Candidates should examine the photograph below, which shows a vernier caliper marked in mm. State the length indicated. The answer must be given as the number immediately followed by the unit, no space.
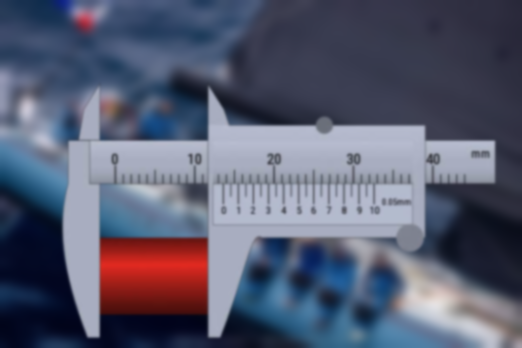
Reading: 13.6mm
